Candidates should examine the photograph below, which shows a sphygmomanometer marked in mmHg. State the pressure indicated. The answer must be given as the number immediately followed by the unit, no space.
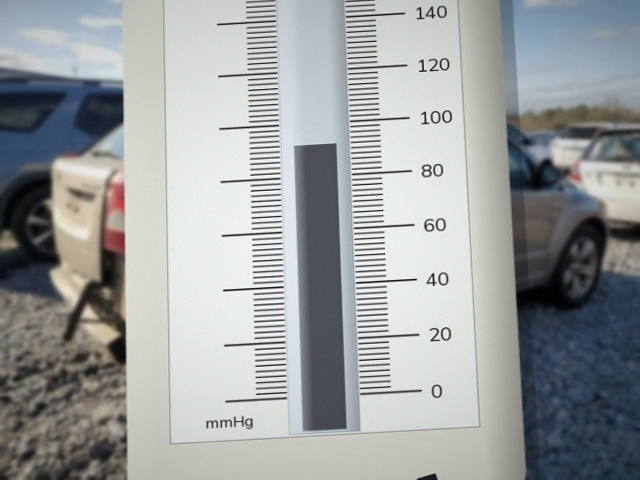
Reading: 92mmHg
